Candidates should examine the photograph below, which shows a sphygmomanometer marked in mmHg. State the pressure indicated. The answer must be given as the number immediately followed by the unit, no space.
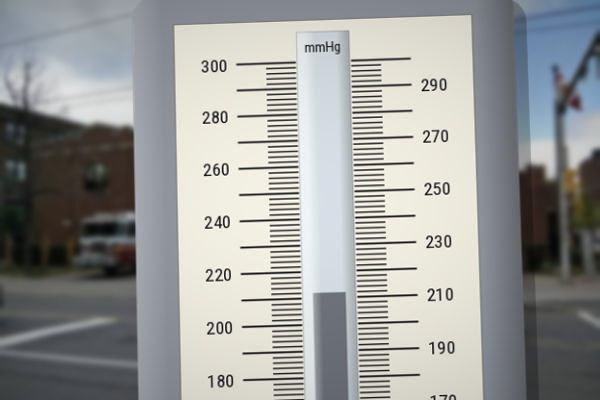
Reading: 212mmHg
